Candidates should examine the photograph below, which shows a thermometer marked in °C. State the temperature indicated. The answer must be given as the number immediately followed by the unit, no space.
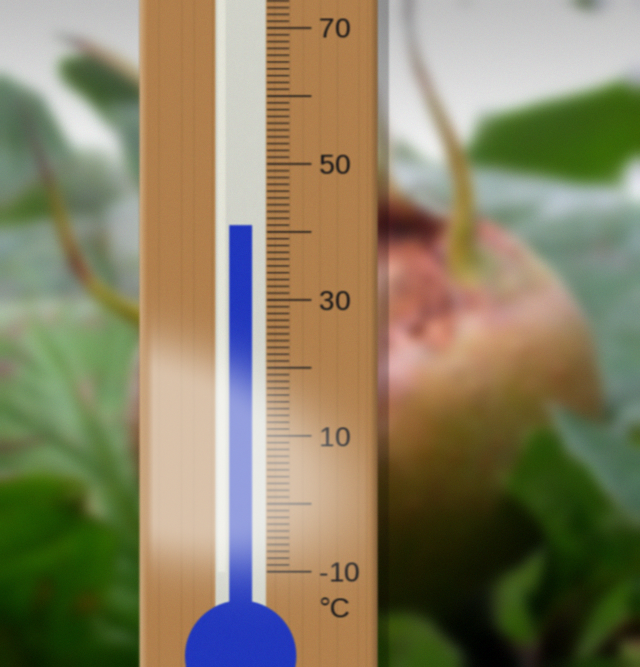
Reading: 41°C
